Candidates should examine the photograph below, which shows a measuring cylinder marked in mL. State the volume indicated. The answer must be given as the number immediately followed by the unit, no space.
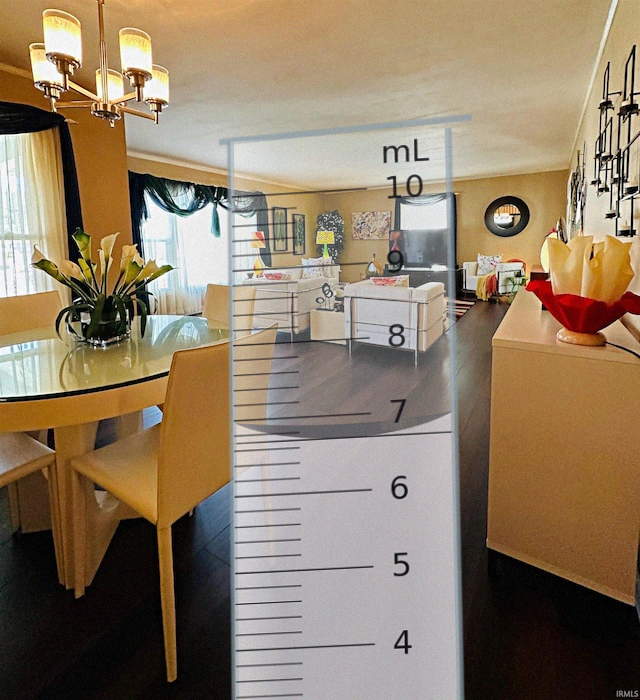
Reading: 6.7mL
